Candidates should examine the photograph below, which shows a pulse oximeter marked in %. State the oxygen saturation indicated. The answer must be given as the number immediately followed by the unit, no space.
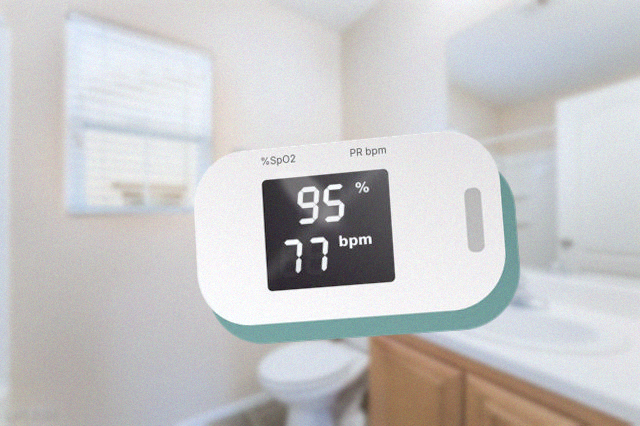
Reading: 95%
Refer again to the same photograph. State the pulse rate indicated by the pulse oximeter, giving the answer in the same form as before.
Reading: 77bpm
